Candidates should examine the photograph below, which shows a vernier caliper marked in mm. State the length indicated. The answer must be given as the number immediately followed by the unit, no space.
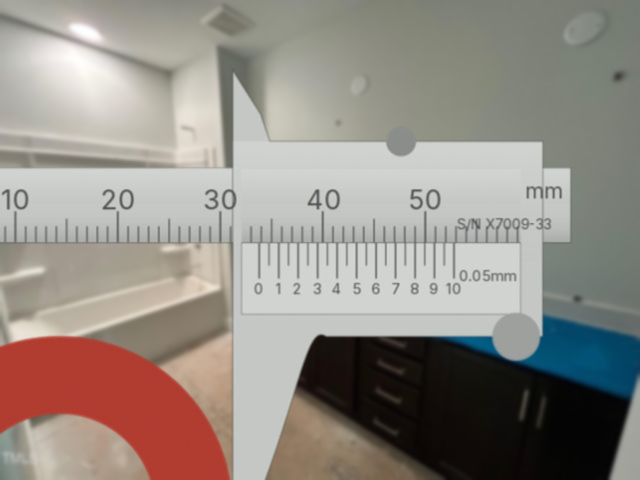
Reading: 33.8mm
